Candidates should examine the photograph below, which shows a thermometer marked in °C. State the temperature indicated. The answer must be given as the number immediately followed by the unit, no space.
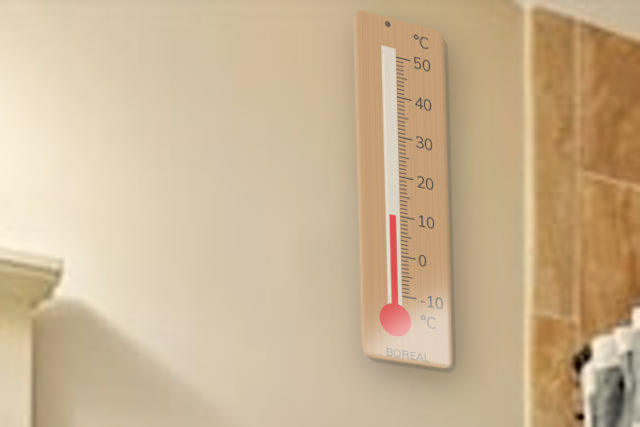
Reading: 10°C
